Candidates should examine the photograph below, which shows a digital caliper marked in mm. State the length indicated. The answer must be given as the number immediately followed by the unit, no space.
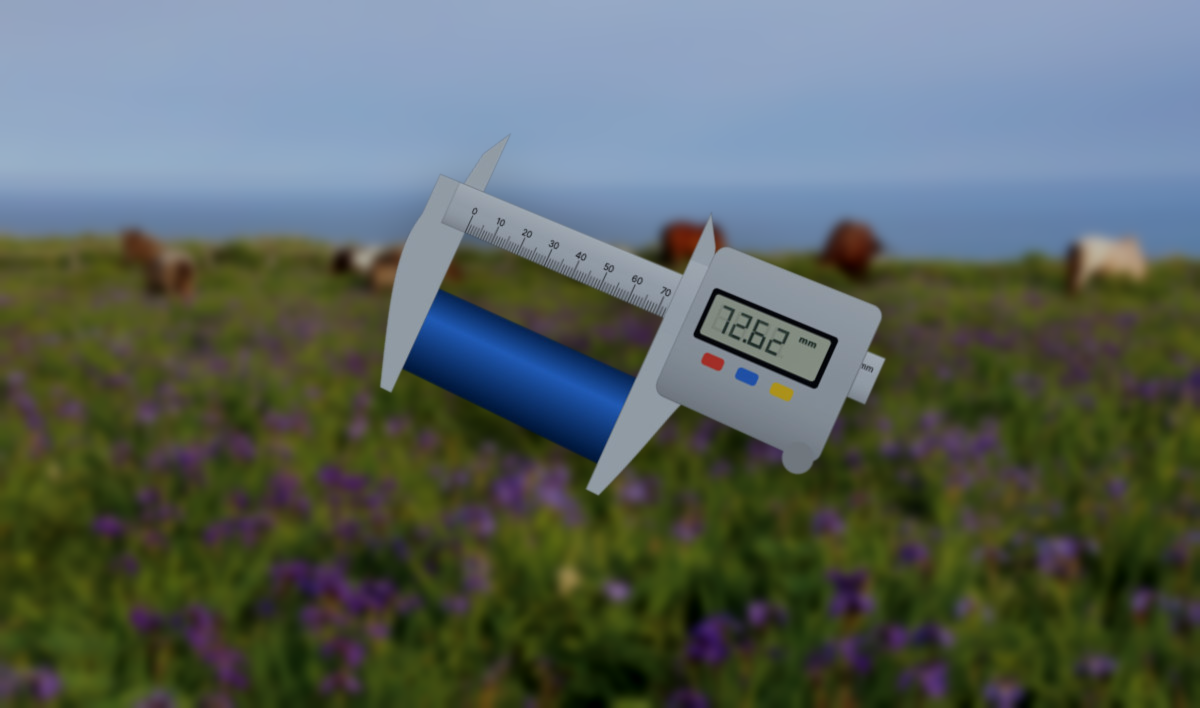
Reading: 72.62mm
